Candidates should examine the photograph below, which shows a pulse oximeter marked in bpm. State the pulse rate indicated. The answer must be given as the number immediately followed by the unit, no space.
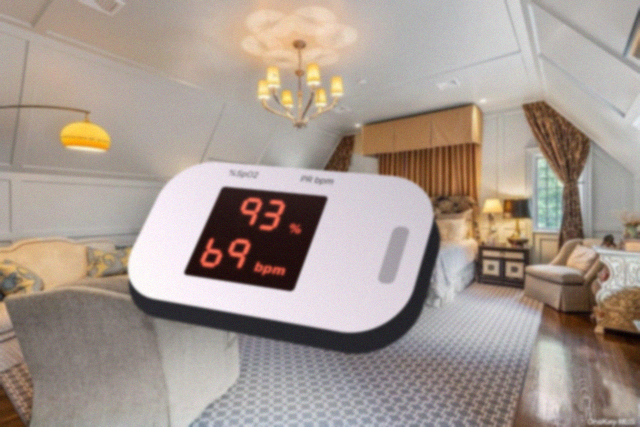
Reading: 69bpm
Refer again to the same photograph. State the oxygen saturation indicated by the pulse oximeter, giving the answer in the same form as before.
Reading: 93%
